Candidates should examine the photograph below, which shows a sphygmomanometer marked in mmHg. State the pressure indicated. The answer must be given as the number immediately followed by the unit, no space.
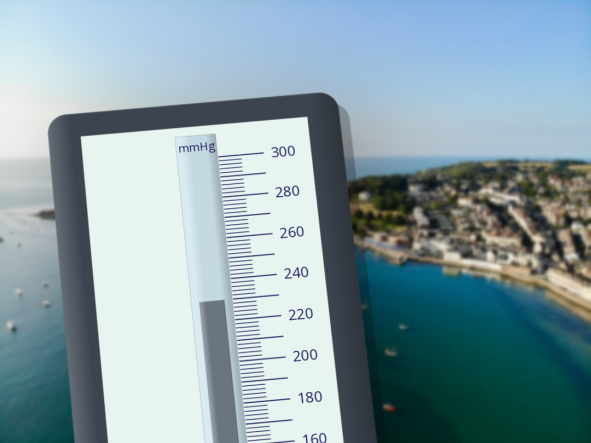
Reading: 230mmHg
